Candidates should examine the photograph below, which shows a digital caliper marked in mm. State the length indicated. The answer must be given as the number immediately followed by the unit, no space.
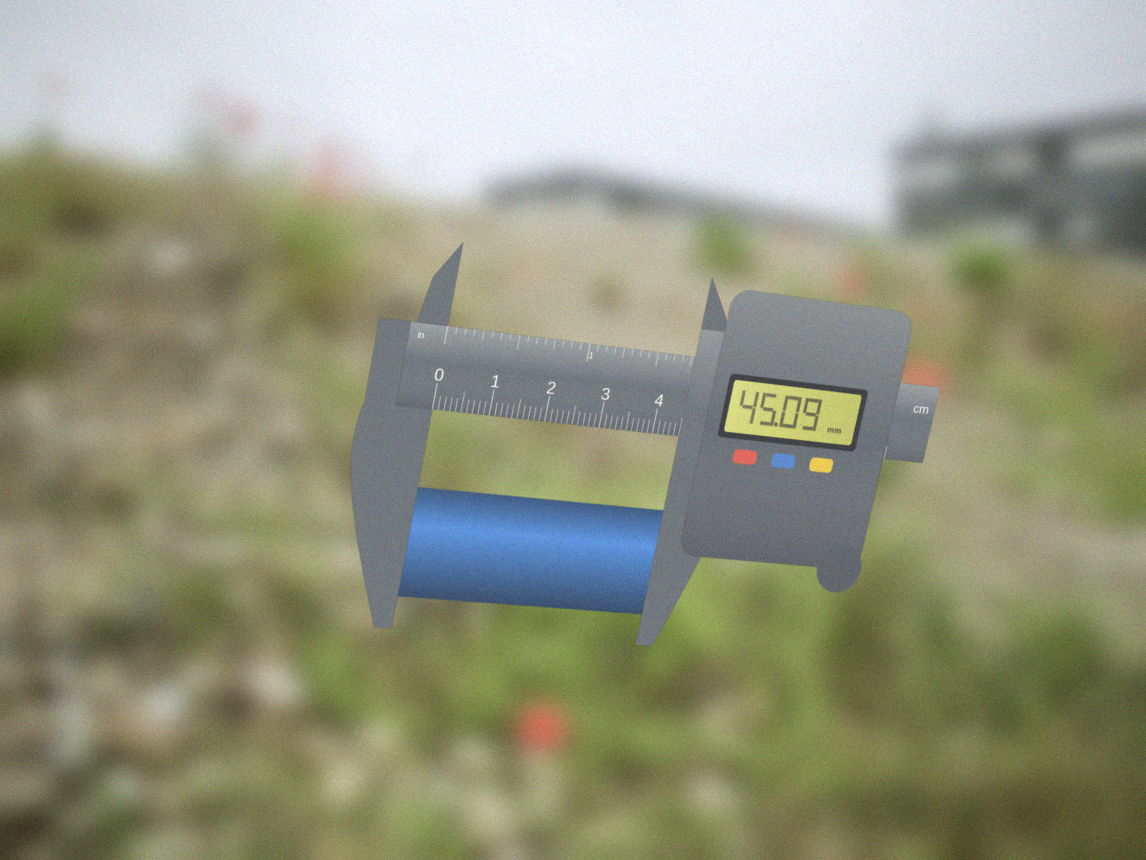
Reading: 45.09mm
